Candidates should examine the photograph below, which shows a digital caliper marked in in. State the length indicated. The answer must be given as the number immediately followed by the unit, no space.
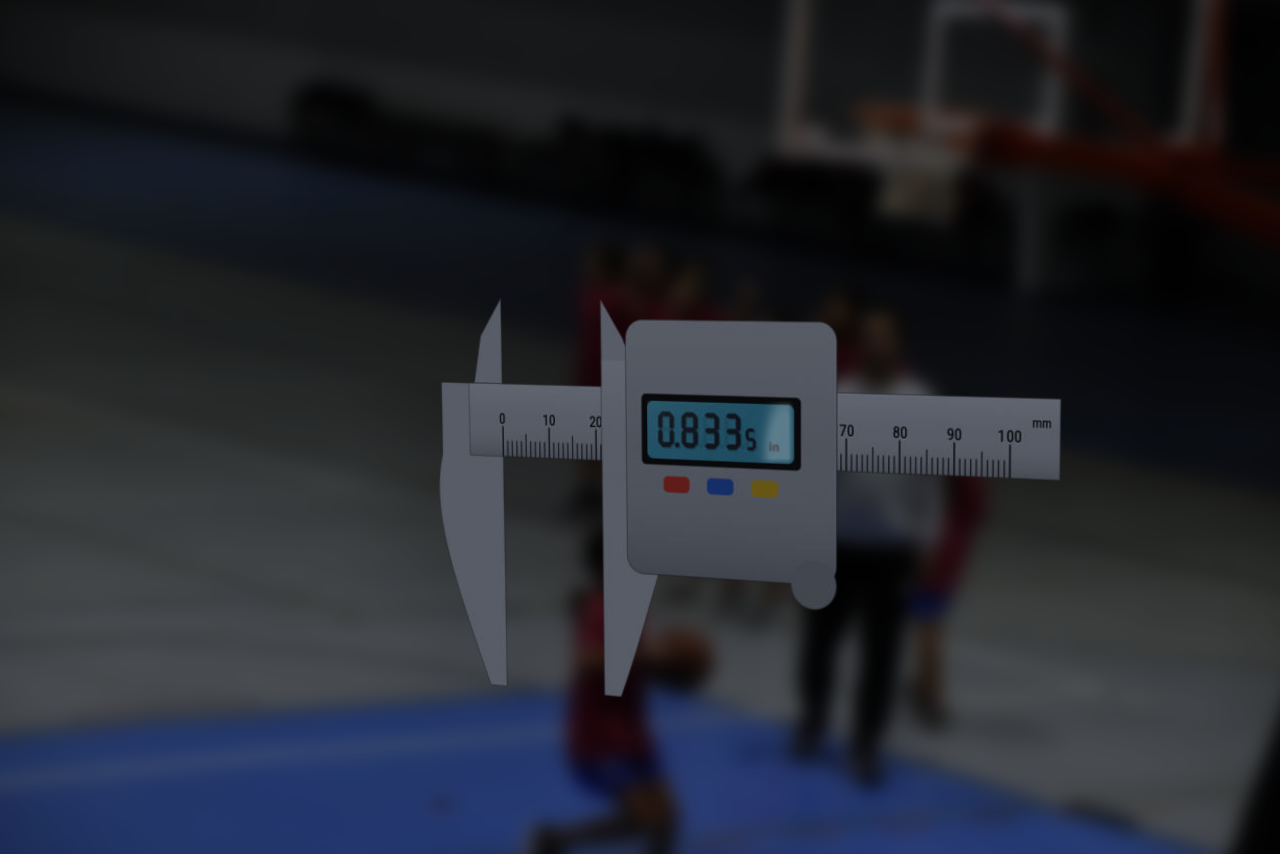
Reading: 0.8335in
